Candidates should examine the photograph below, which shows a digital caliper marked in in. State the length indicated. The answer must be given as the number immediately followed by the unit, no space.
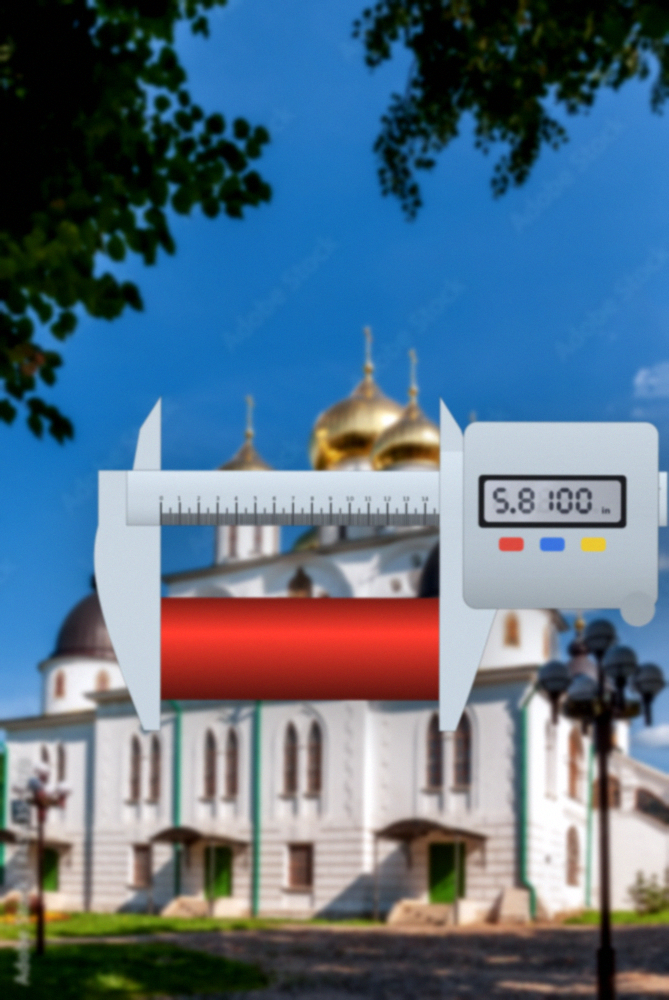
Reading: 5.8100in
